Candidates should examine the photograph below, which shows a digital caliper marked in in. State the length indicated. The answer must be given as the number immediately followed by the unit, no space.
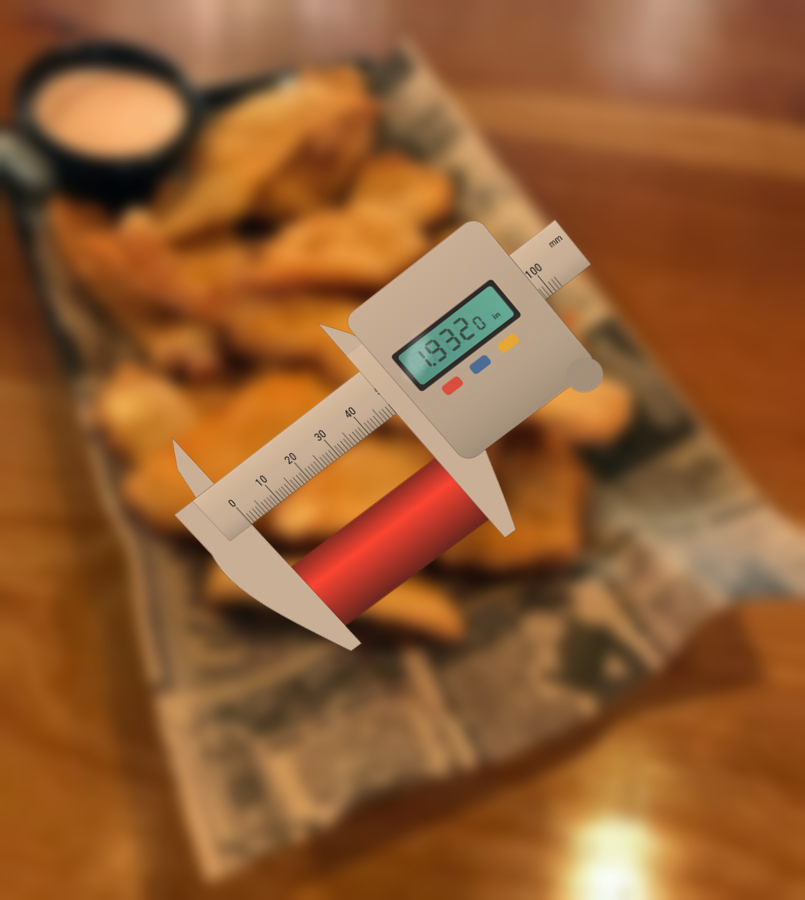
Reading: 1.9320in
